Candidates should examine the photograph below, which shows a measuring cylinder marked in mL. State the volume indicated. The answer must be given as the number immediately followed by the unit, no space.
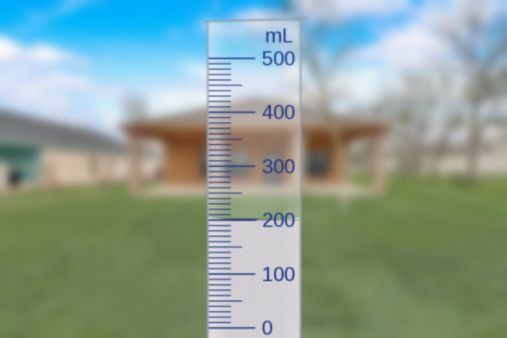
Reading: 200mL
